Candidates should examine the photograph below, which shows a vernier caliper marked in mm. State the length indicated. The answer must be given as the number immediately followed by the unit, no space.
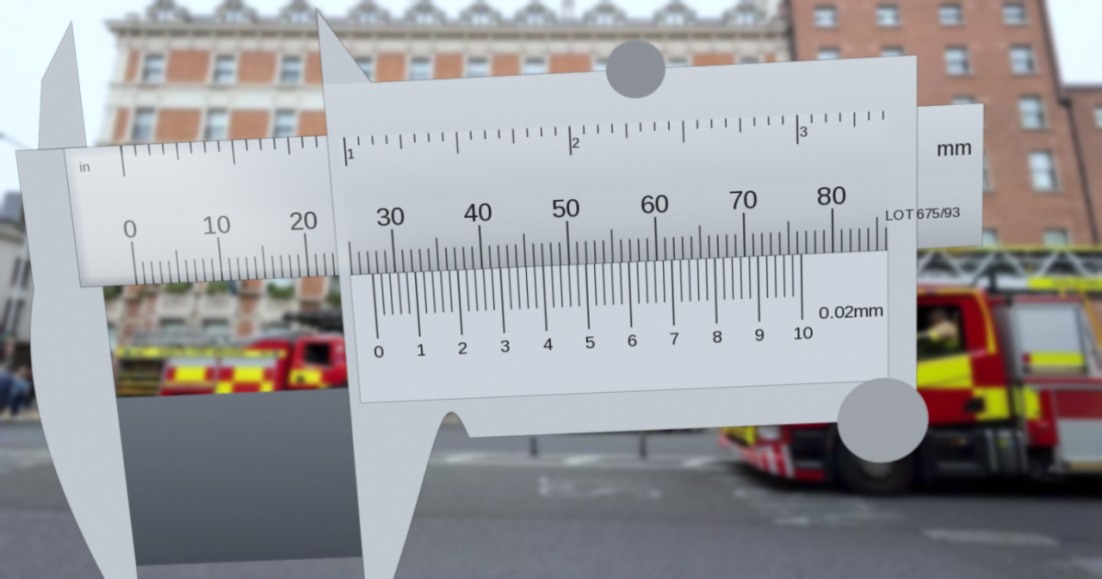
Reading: 27.4mm
